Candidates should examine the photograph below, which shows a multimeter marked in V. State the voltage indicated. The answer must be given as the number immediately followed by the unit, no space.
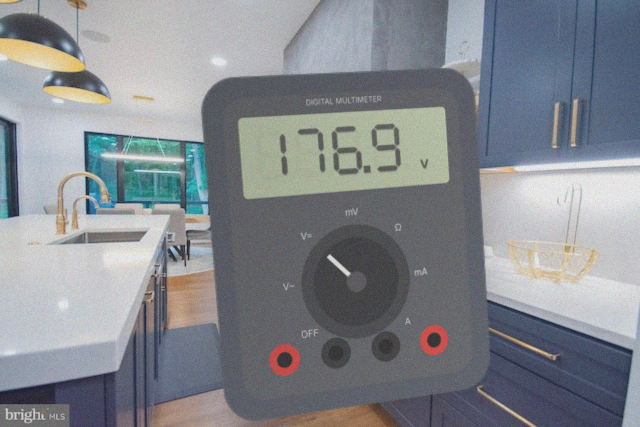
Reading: 176.9V
